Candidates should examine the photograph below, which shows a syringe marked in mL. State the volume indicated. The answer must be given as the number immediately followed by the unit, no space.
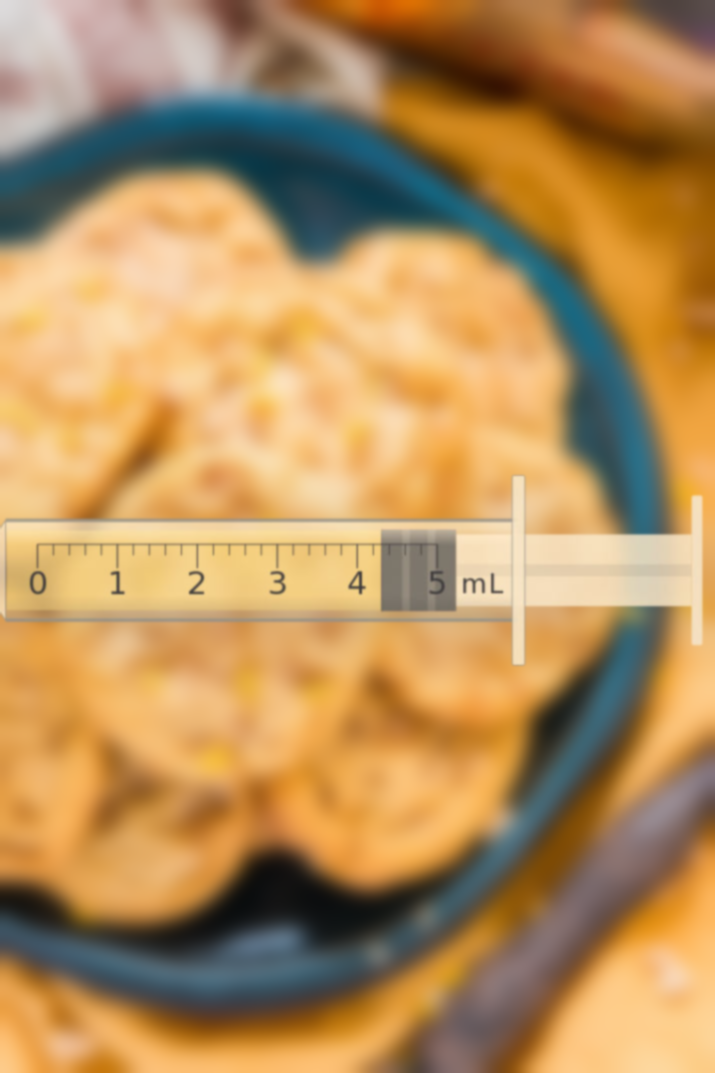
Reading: 4.3mL
